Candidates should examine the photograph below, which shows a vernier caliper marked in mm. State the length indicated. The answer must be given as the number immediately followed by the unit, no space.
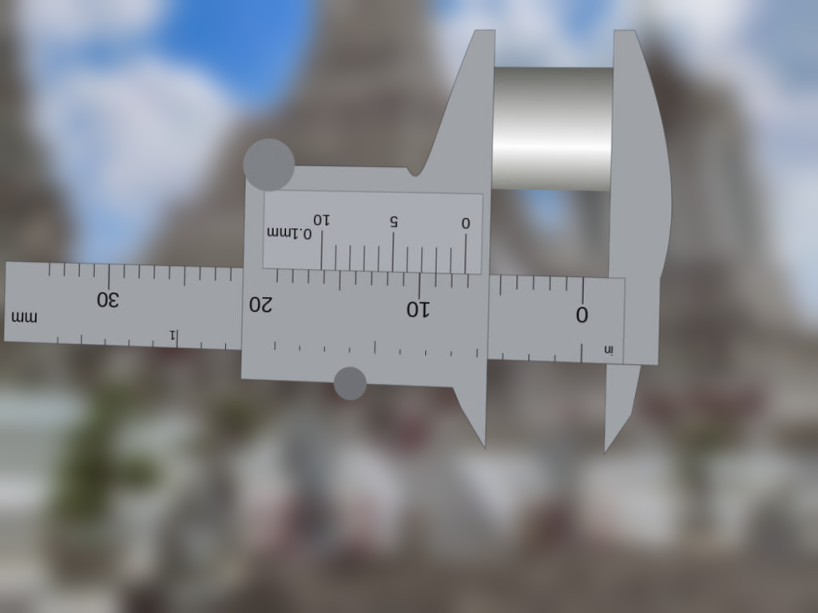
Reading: 7.2mm
